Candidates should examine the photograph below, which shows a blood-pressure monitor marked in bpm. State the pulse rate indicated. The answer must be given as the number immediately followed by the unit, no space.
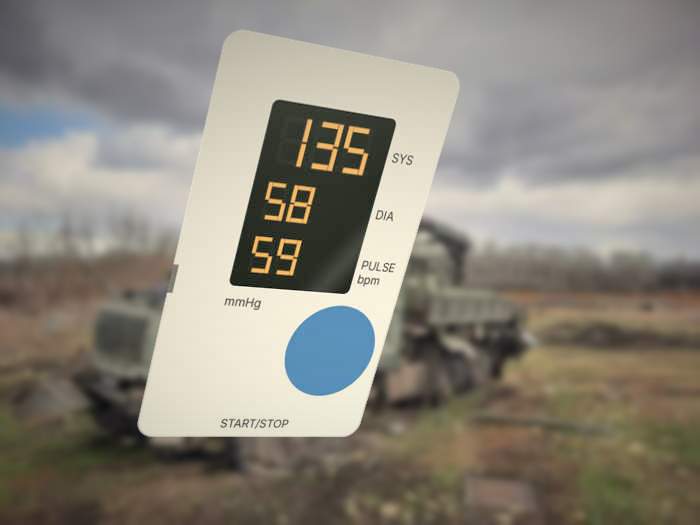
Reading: 59bpm
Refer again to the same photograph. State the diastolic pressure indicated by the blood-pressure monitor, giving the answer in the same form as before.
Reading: 58mmHg
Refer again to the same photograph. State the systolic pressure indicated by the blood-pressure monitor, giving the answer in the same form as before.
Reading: 135mmHg
